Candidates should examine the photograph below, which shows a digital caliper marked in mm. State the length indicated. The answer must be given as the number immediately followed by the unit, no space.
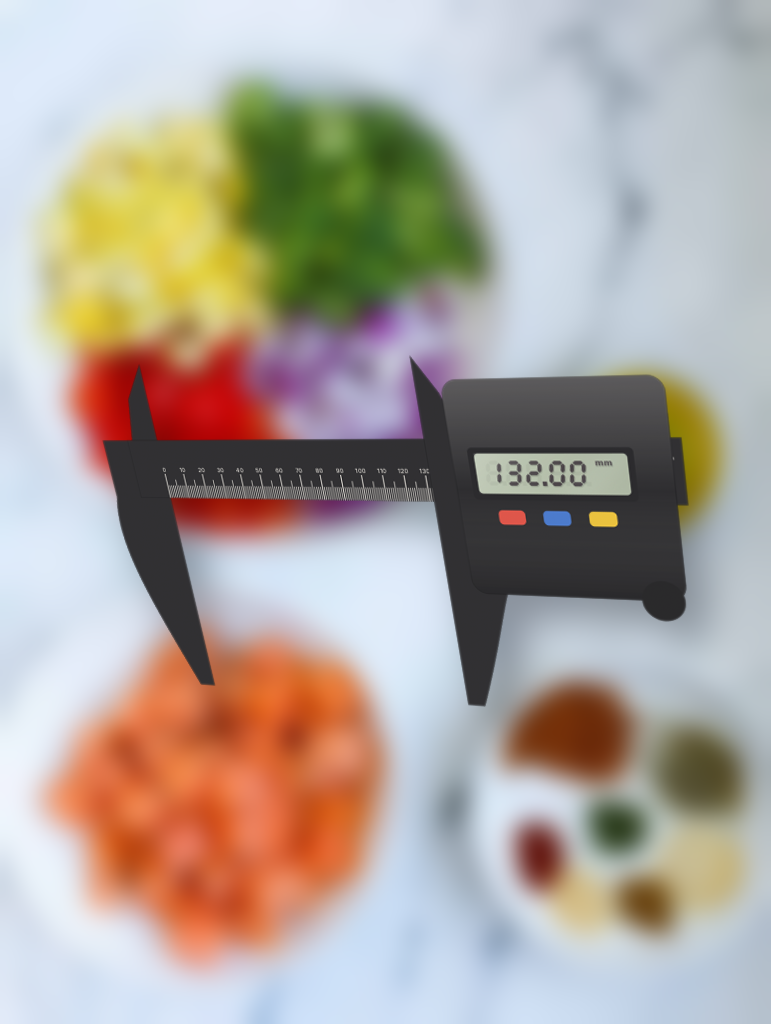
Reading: 132.00mm
